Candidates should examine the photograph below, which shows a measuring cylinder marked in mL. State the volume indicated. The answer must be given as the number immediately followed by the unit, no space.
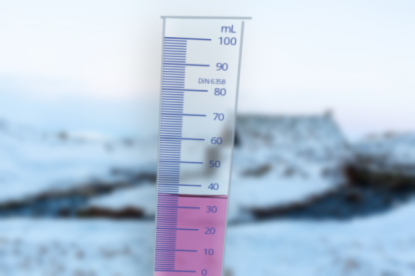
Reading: 35mL
